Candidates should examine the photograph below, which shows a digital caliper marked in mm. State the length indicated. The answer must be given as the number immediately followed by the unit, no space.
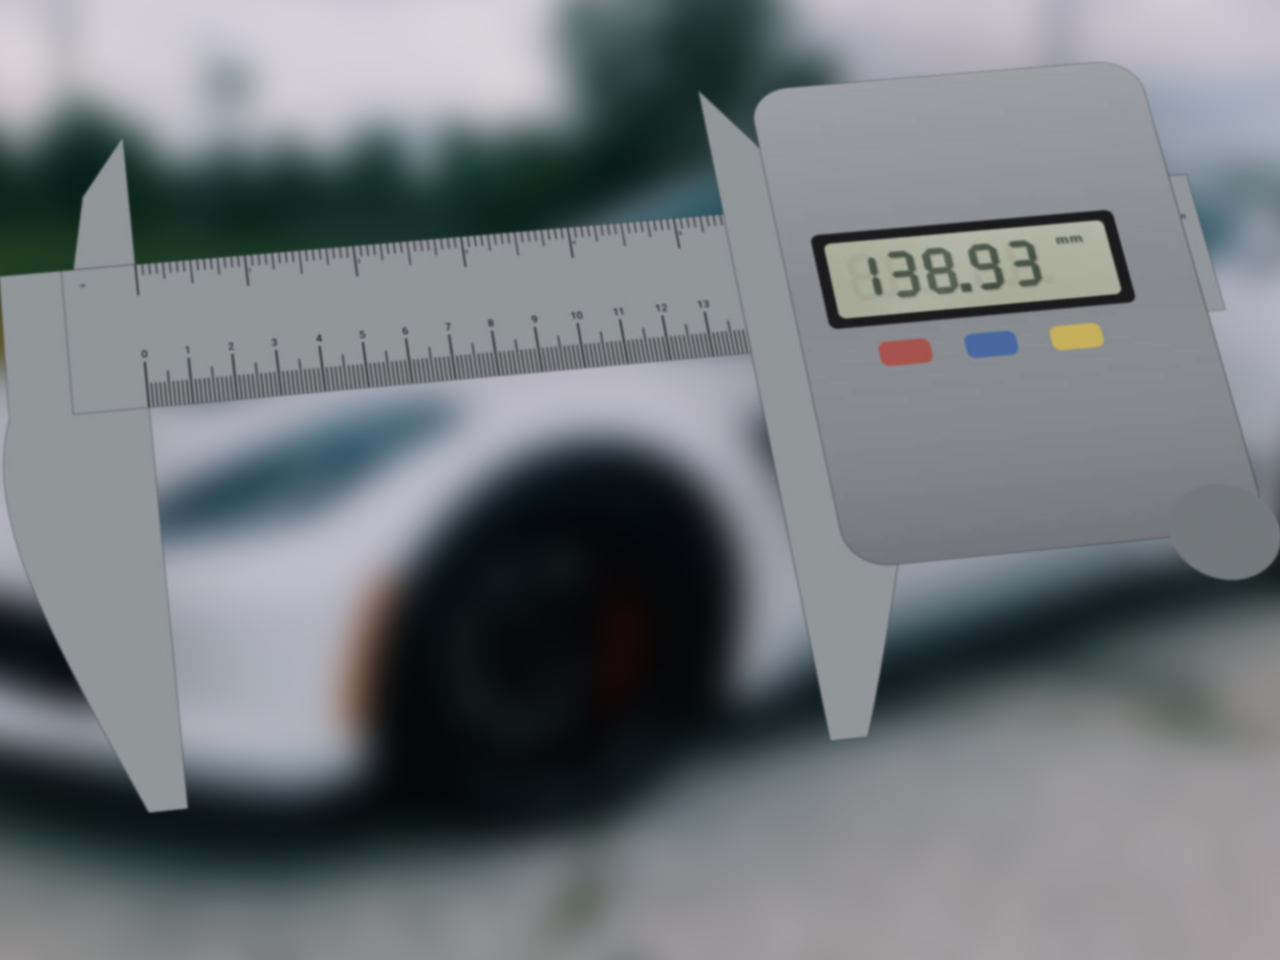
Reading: 138.93mm
